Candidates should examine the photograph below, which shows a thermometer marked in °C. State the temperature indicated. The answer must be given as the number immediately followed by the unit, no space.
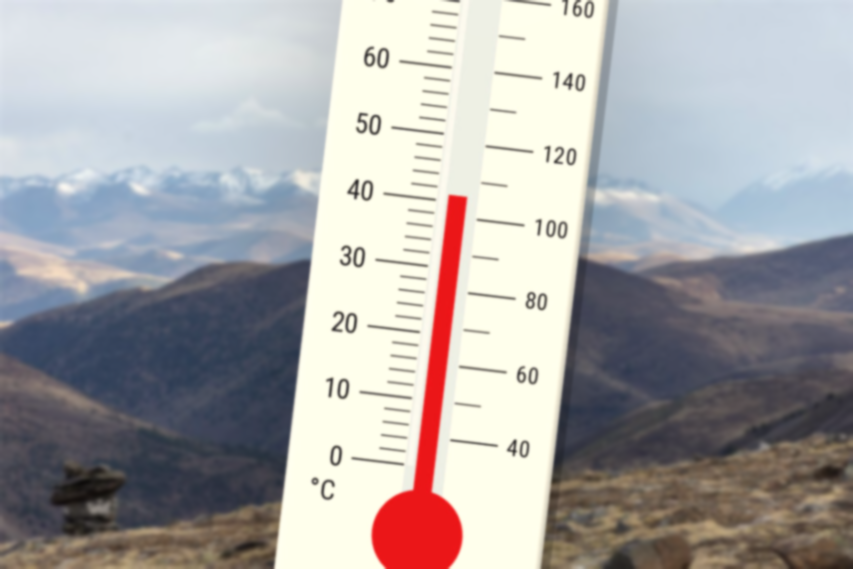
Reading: 41°C
